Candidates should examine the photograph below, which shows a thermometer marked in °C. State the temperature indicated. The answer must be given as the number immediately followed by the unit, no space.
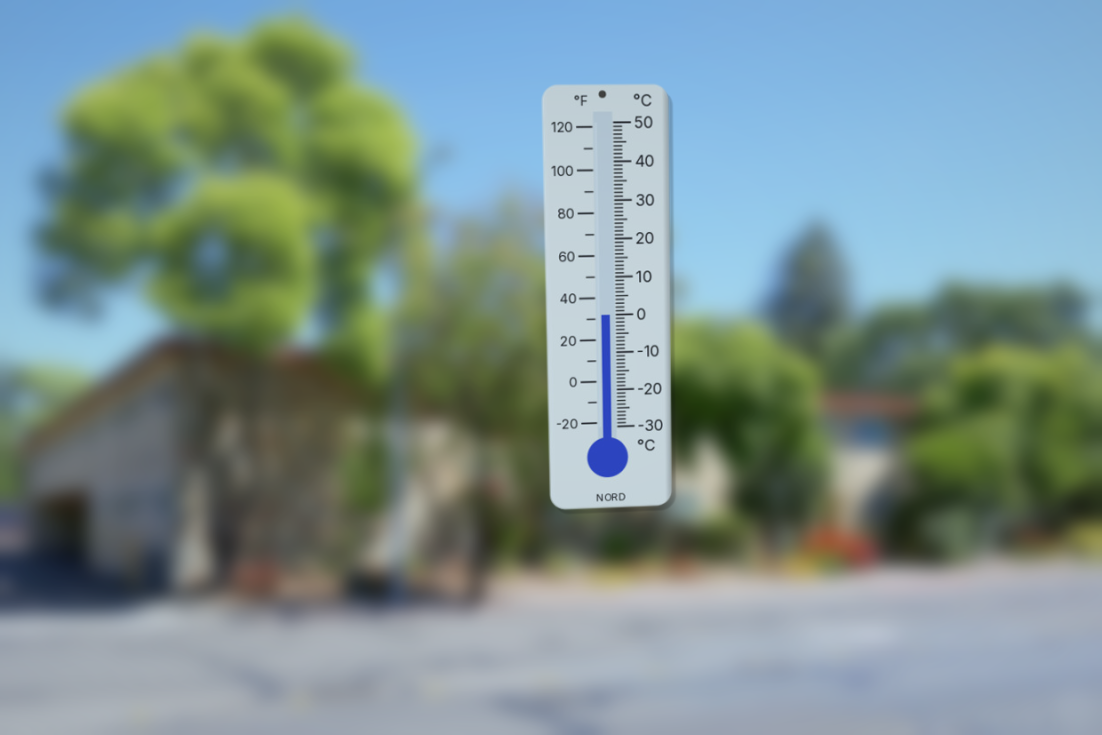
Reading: 0°C
